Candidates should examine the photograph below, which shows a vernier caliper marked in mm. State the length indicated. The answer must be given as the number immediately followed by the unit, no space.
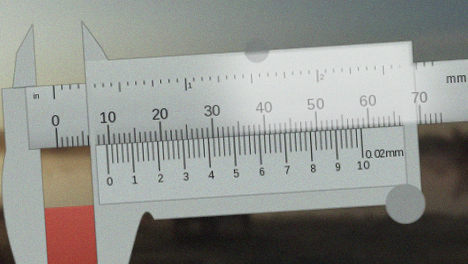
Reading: 9.5mm
